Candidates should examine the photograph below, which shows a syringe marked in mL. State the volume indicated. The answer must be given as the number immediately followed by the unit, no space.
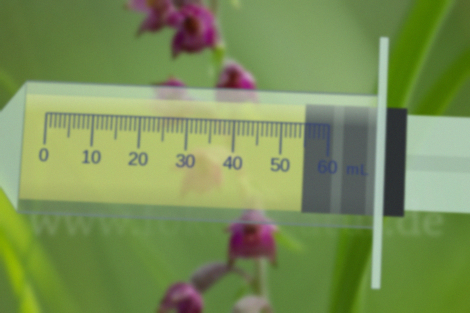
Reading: 55mL
